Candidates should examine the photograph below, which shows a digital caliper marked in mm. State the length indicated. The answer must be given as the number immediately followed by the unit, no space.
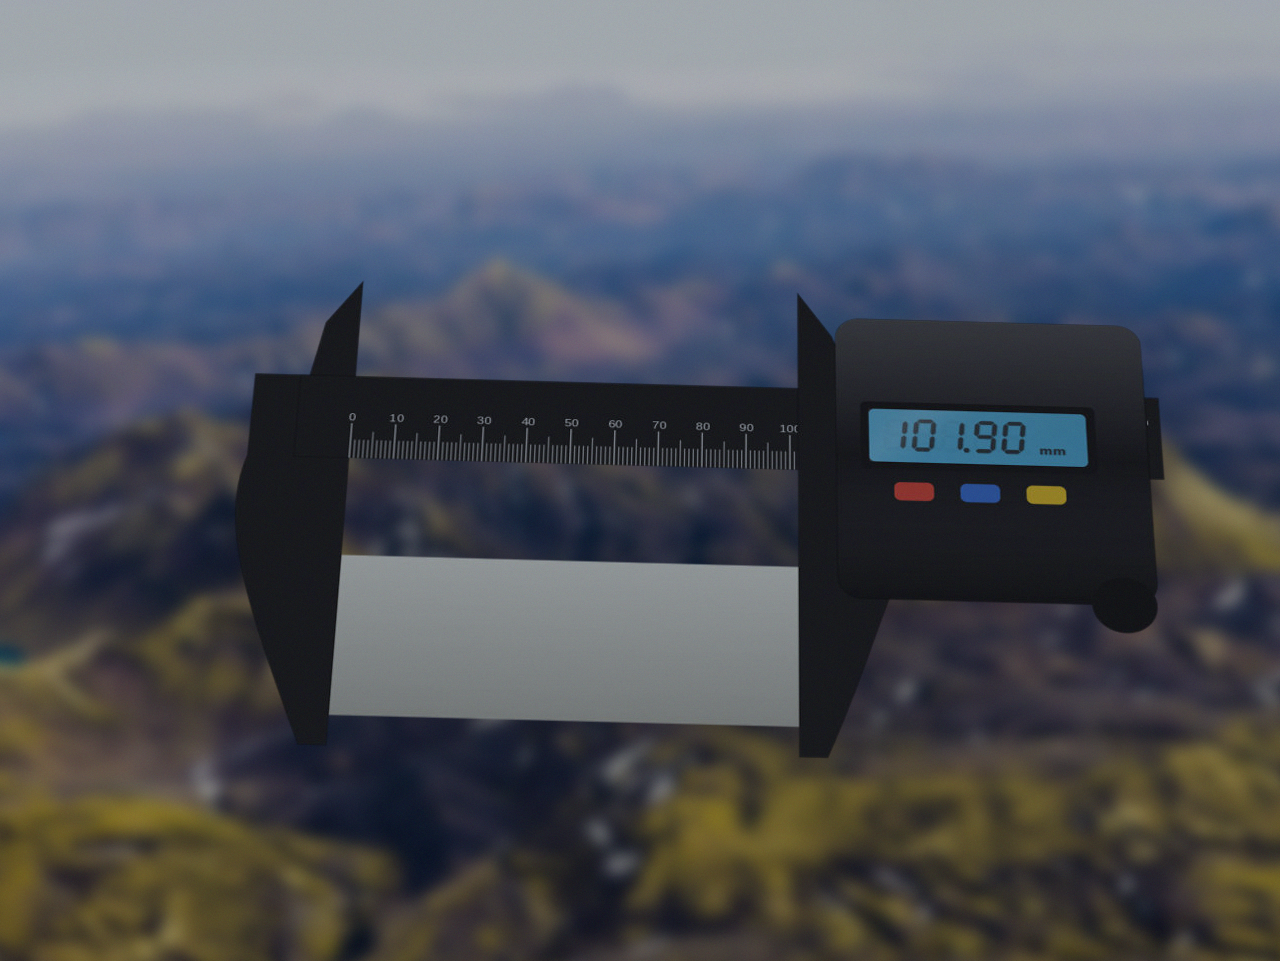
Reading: 101.90mm
